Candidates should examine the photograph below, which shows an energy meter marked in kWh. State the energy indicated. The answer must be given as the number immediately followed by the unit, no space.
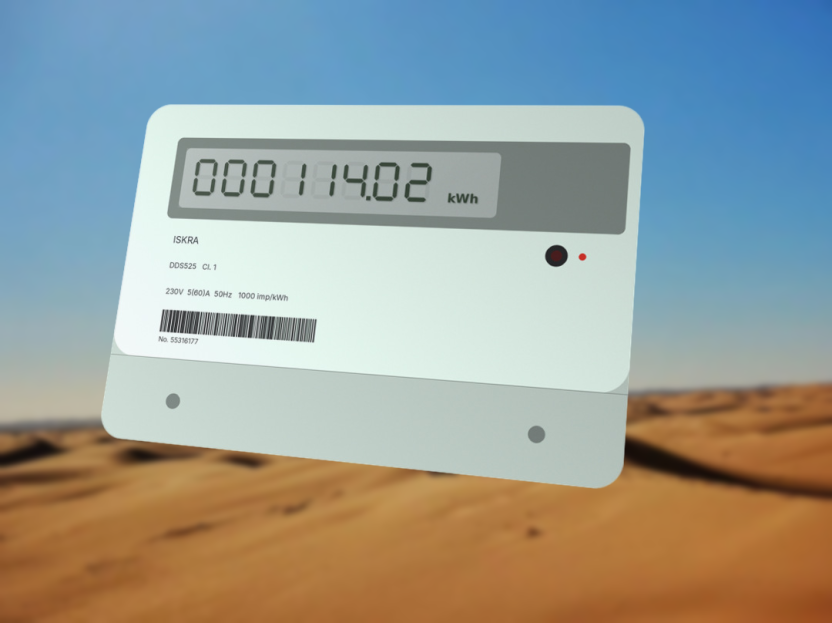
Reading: 114.02kWh
